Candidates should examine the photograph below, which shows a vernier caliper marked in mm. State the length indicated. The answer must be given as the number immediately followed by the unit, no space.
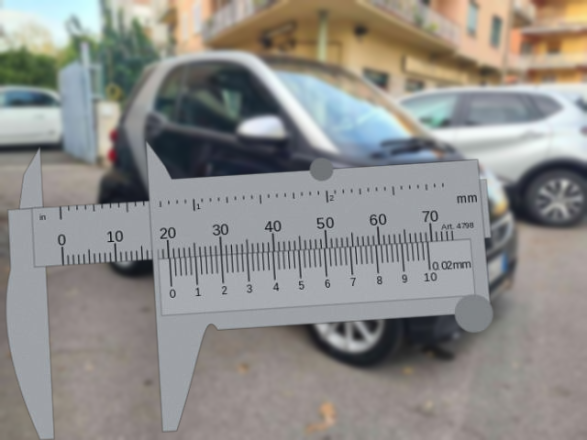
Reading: 20.2mm
